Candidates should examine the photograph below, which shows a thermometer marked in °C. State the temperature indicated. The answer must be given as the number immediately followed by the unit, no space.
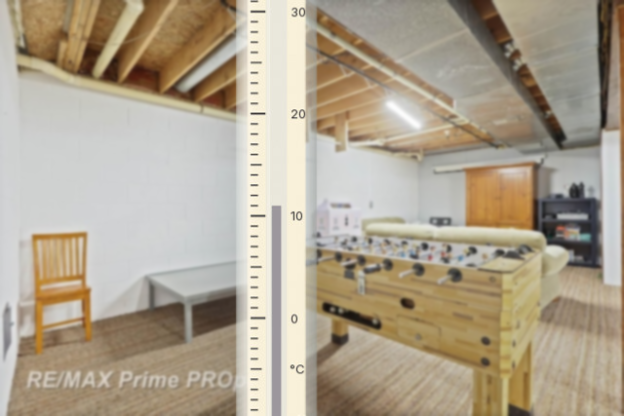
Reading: 11°C
